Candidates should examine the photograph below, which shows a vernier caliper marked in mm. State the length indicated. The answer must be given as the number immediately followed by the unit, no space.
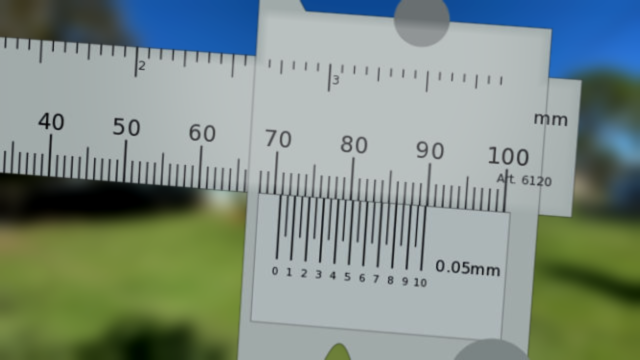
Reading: 70.8mm
